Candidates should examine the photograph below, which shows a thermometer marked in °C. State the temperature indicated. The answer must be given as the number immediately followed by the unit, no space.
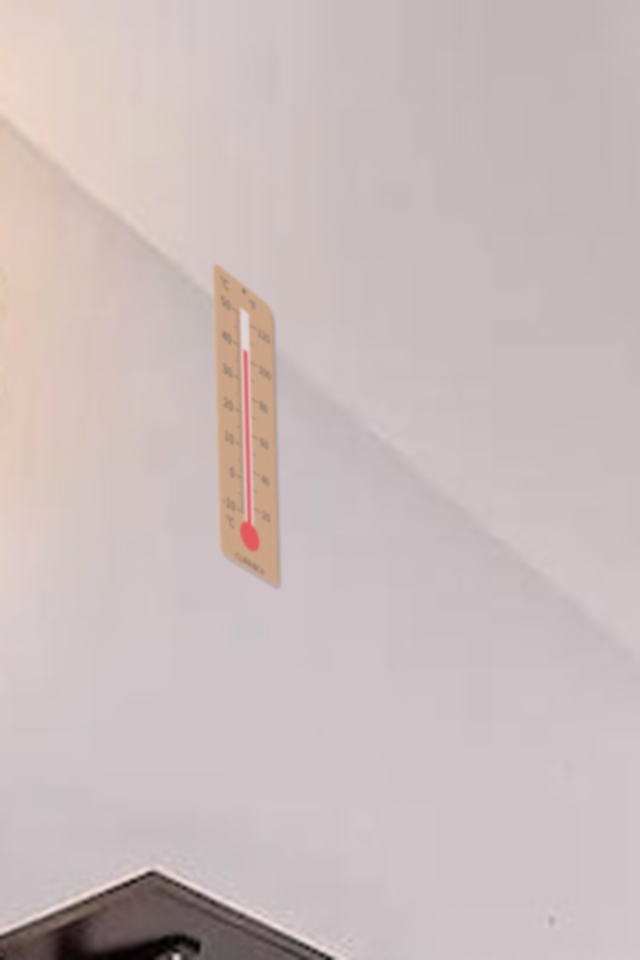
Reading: 40°C
